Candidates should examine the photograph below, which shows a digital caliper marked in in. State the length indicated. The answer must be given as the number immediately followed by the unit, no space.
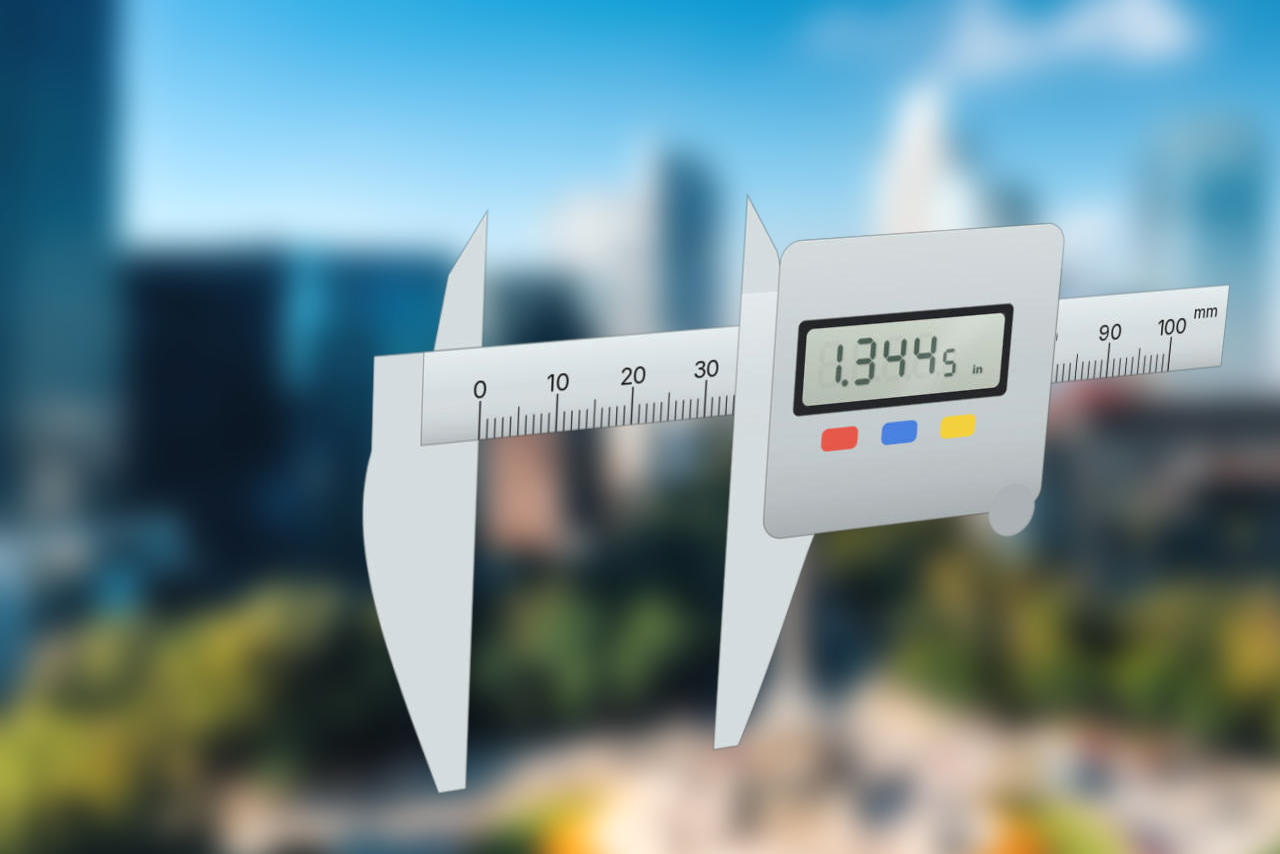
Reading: 1.3445in
